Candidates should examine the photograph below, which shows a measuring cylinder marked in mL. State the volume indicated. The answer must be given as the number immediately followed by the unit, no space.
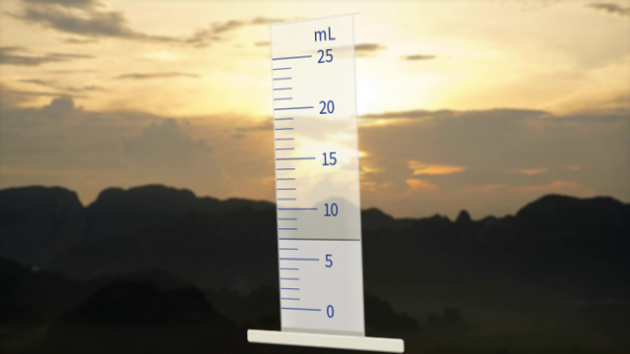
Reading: 7mL
